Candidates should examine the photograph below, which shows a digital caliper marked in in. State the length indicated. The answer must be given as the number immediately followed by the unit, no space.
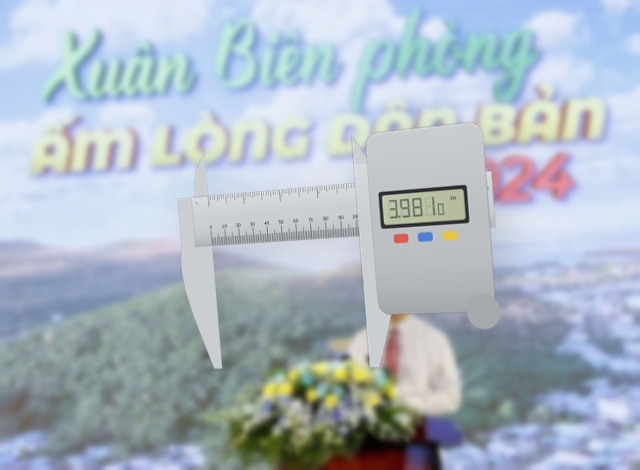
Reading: 3.9810in
